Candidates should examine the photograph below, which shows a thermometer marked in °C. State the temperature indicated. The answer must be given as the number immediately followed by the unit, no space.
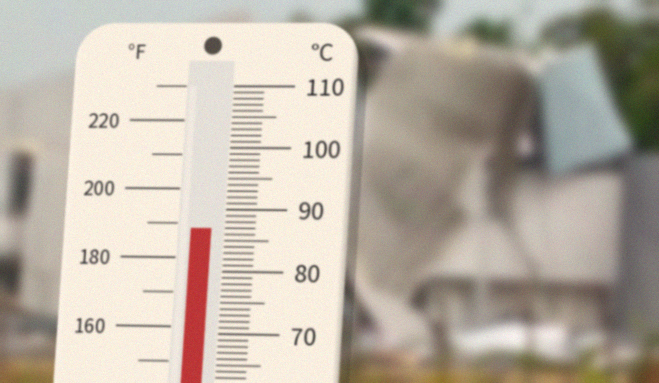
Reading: 87°C
